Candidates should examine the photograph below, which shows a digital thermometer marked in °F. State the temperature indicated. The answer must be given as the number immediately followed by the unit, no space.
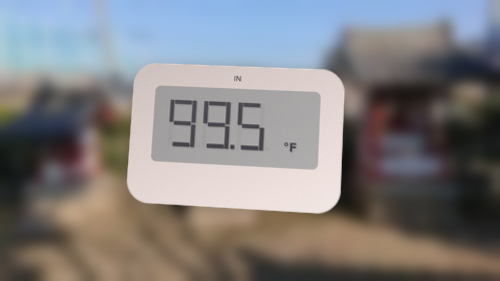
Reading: 99.5°F
